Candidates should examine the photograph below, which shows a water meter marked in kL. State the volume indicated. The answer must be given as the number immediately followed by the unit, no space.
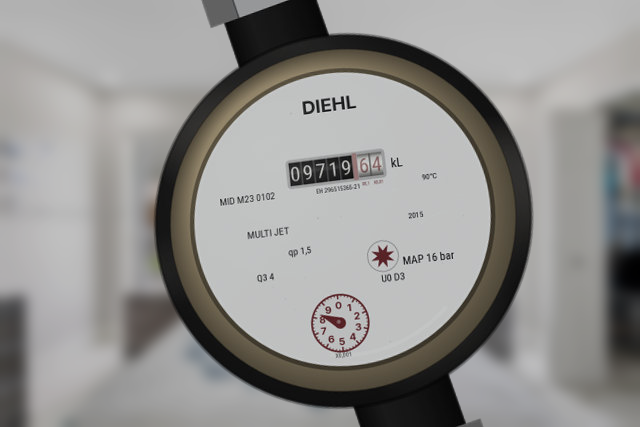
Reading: 9719.648kL
